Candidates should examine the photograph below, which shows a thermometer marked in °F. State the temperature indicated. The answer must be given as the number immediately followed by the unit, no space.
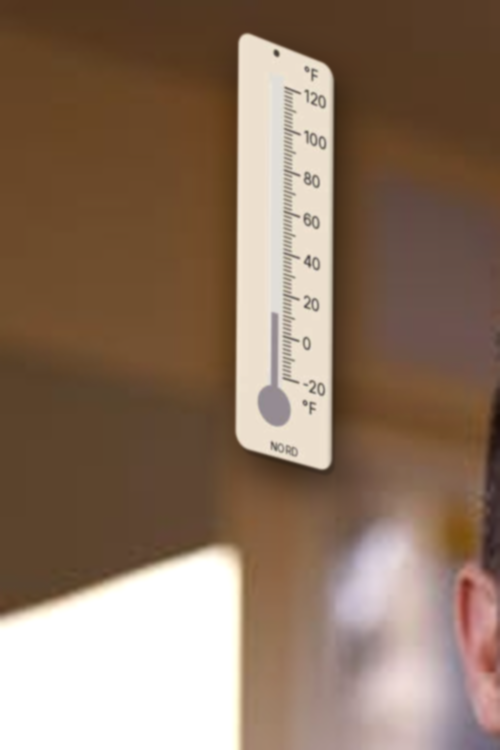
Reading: 10°F
